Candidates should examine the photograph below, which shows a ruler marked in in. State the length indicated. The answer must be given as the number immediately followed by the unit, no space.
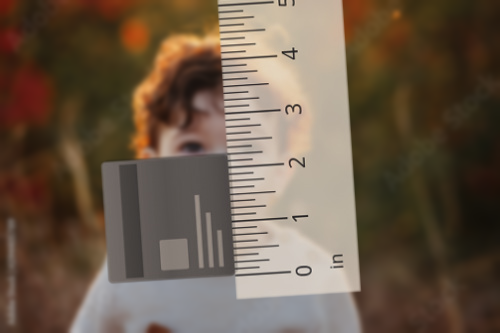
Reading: 2.25in
